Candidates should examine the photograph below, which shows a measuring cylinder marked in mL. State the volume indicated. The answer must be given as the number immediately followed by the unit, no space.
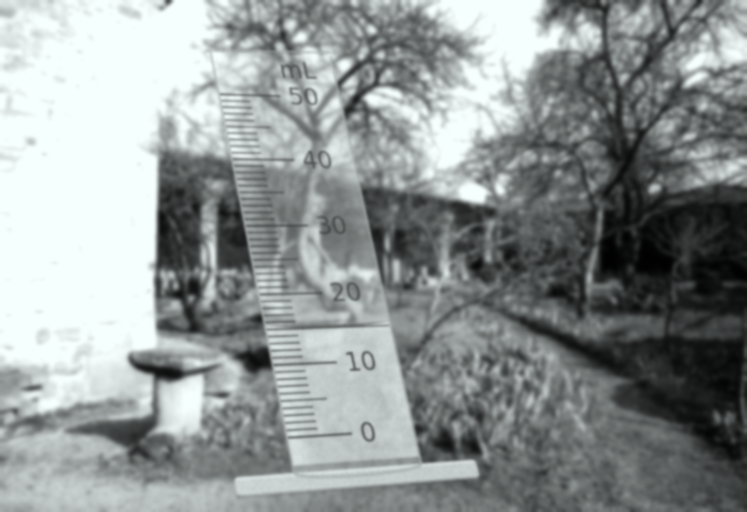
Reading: 15mL
